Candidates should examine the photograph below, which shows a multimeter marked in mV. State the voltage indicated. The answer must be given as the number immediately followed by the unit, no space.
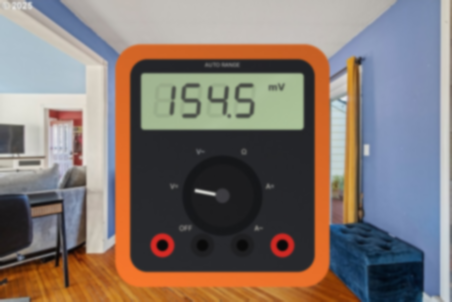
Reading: 154.5mV
